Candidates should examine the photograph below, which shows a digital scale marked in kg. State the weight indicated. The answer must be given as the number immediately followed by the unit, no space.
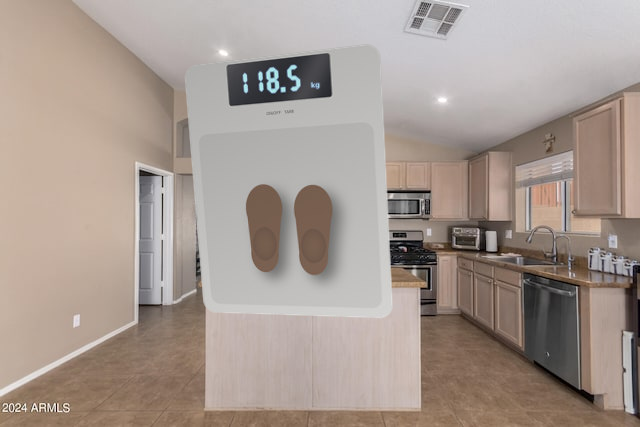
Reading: 118.5kg
